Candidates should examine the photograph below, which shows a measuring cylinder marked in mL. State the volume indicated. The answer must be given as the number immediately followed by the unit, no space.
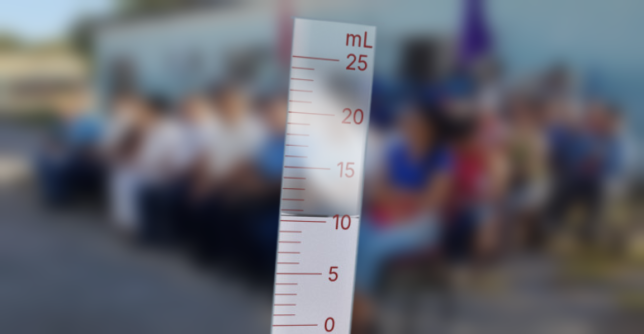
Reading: 10.5mL
